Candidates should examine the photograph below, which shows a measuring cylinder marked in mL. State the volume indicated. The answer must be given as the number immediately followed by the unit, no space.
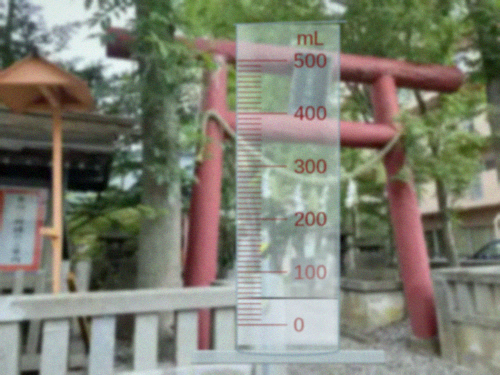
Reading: 50mL
